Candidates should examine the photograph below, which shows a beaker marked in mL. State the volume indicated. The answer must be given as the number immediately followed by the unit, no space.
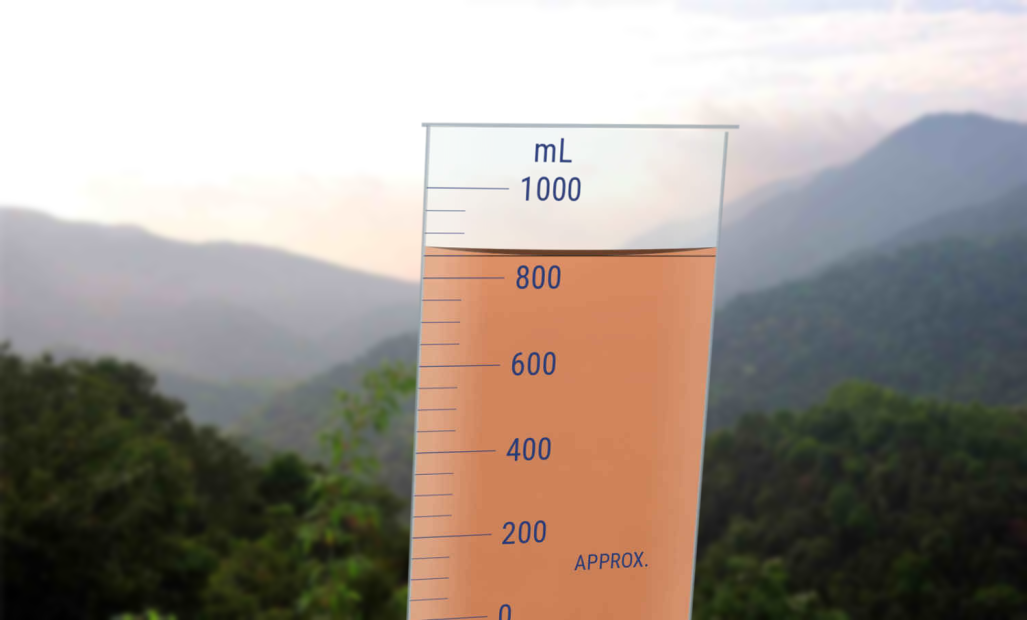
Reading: 850mL
